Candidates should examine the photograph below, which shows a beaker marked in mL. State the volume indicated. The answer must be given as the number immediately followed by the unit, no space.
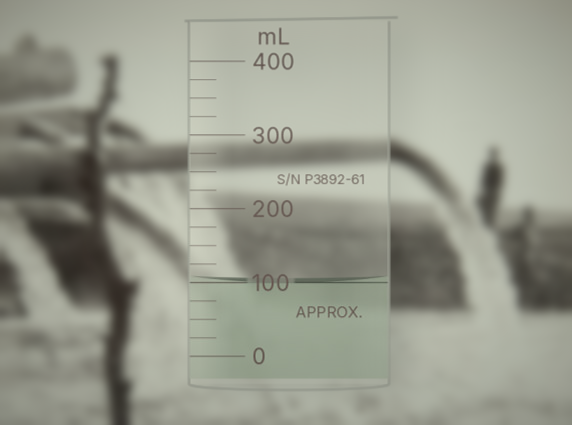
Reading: 100mL
